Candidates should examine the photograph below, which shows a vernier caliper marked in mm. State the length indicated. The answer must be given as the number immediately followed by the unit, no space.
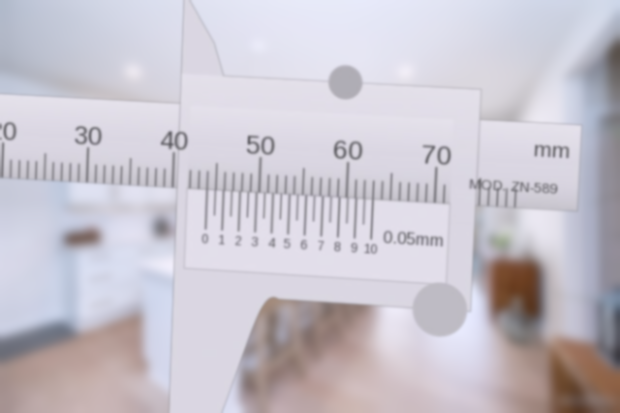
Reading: 44.0mm
